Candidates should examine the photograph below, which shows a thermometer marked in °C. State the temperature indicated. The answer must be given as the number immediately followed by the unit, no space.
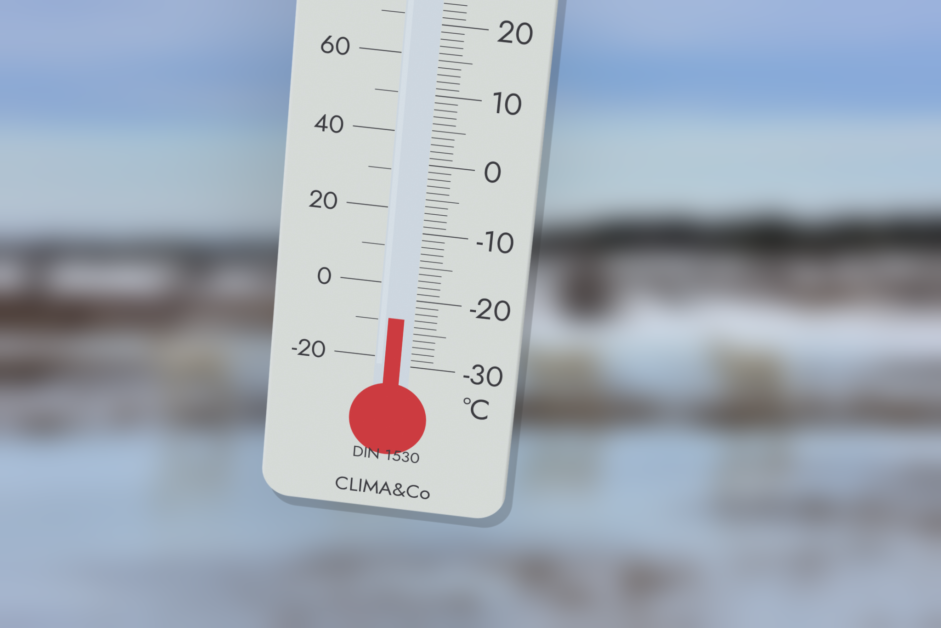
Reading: -23°C
